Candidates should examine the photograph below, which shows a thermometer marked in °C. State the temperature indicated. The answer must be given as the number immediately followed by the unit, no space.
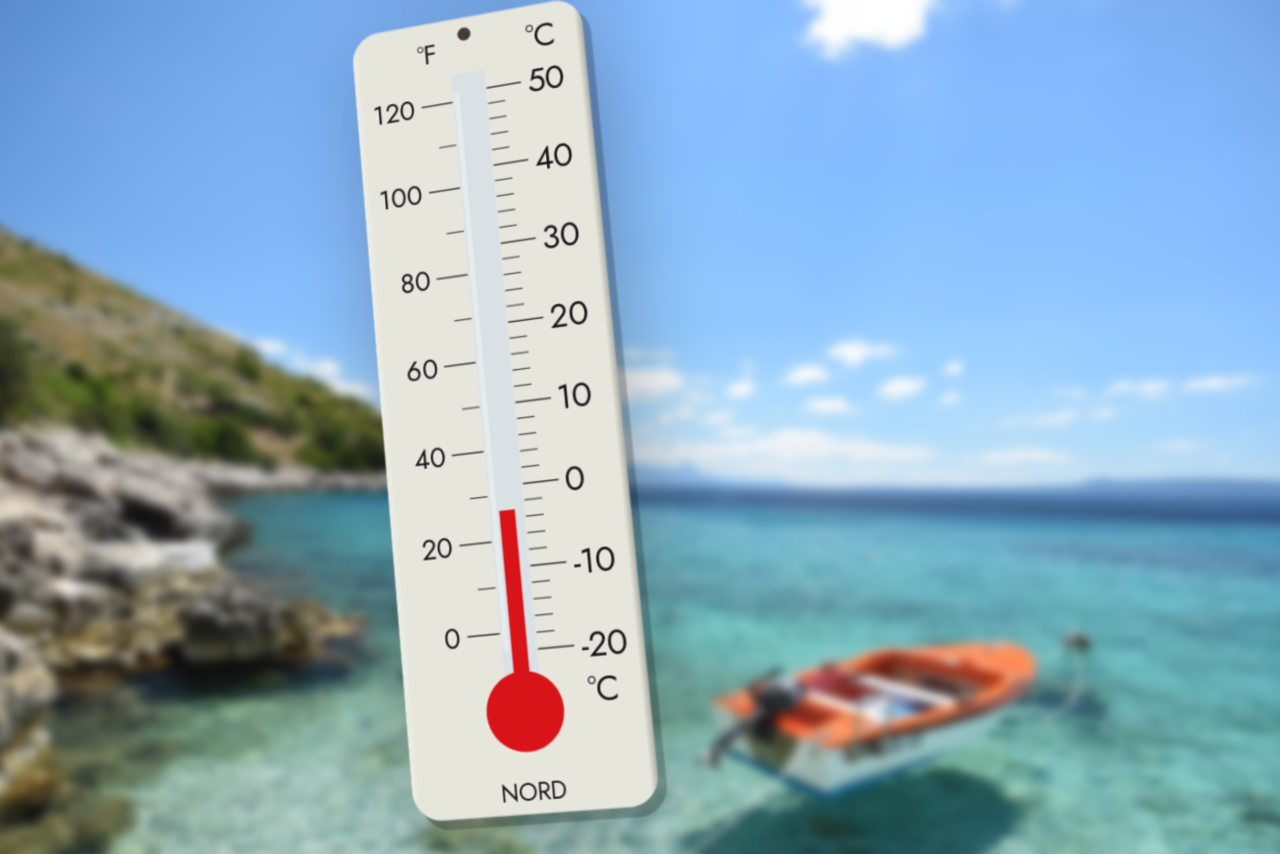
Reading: -3°C
